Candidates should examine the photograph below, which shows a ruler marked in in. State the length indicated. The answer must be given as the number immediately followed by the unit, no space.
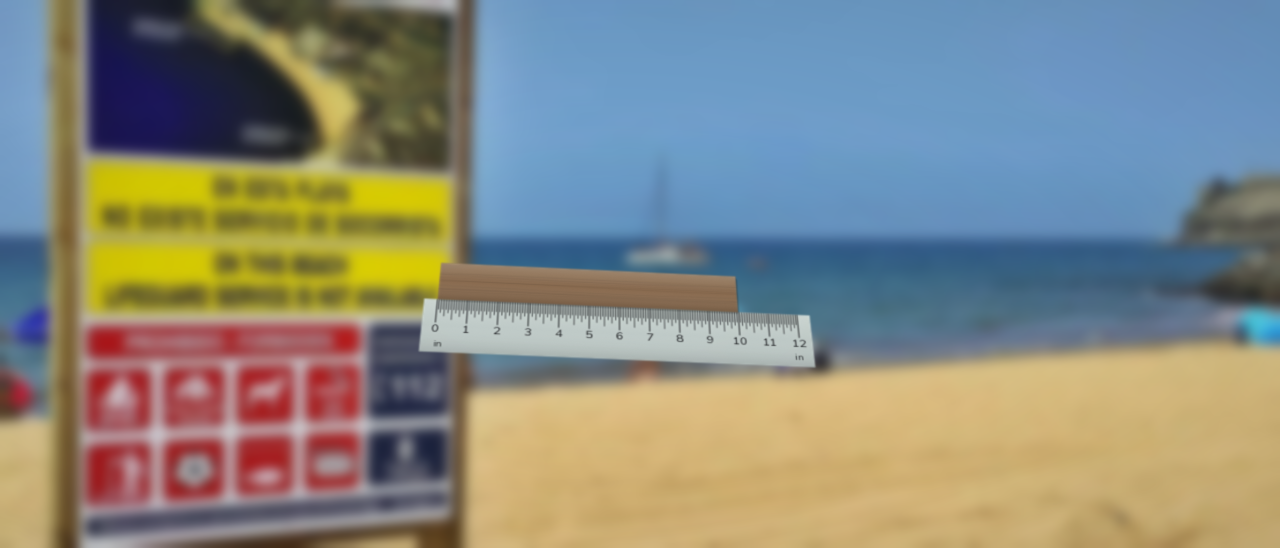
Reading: 10in
